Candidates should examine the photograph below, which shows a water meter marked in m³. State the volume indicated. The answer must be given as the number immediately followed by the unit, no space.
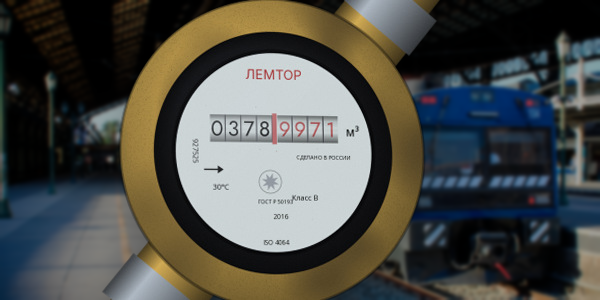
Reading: 378.9971m³
